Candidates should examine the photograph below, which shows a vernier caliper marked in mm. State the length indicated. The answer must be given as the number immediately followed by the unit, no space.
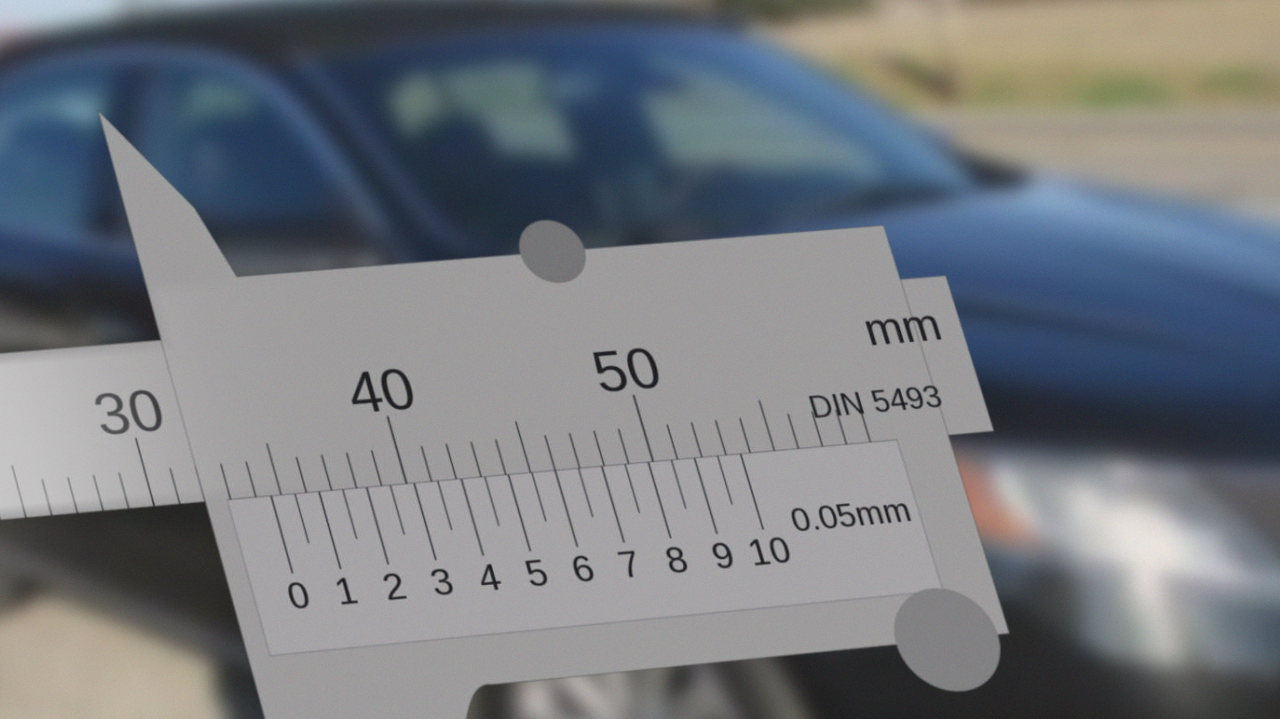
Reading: 34.6mm
